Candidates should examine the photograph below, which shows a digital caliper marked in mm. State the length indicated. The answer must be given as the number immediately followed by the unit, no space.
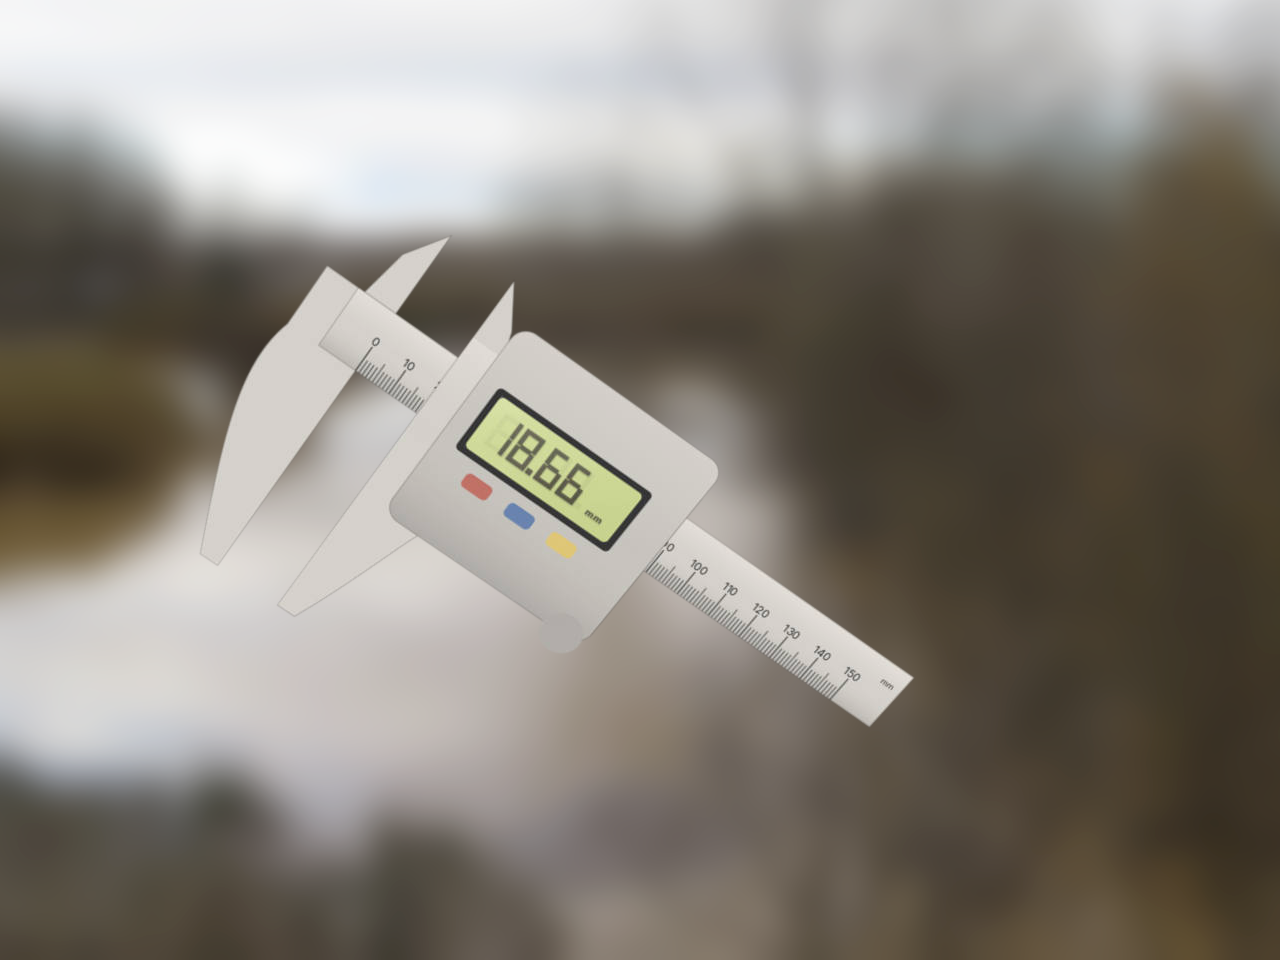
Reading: 18.66mm
